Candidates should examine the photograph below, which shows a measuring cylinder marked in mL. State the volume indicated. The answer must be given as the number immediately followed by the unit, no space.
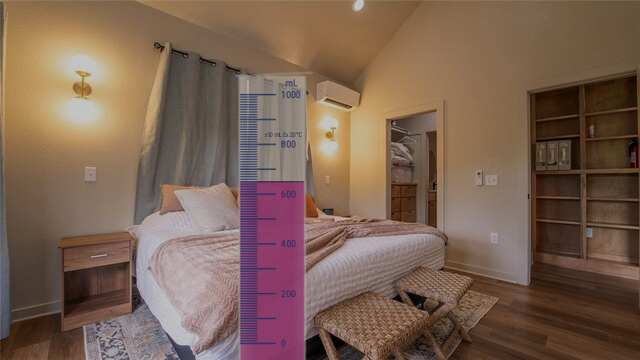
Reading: 650mL
